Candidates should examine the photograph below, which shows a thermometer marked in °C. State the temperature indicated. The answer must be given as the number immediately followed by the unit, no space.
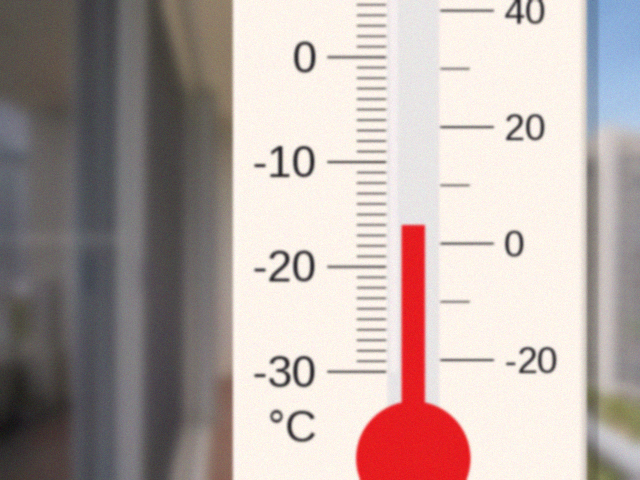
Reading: -16°C
